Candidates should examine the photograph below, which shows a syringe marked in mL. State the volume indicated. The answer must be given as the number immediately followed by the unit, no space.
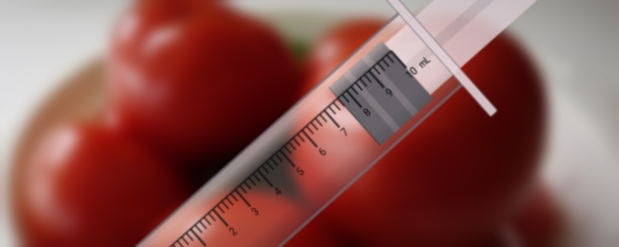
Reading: 7.6mL
